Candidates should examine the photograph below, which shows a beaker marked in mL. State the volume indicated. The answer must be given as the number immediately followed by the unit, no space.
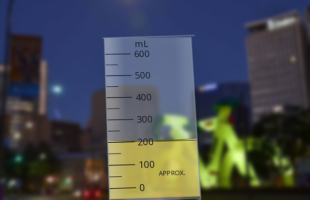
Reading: 200mL
